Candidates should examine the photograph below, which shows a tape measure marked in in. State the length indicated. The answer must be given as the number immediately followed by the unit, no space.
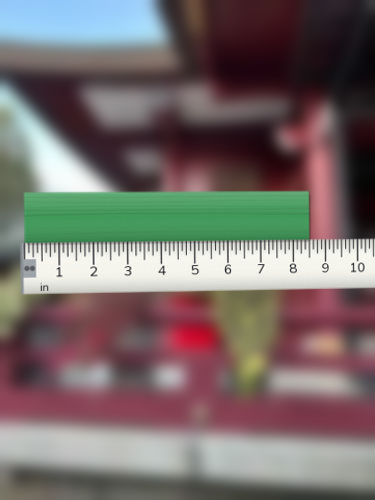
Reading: 8.5in
